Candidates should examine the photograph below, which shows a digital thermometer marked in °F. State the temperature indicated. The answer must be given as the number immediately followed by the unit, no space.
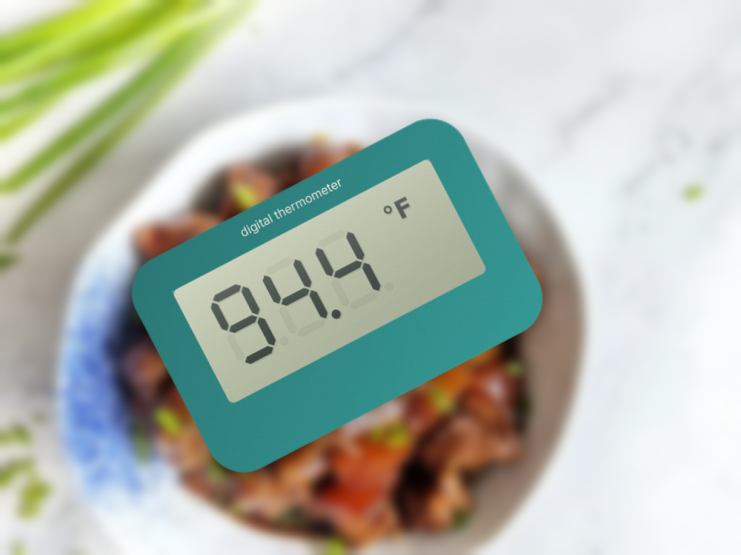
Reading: 94.4°F
